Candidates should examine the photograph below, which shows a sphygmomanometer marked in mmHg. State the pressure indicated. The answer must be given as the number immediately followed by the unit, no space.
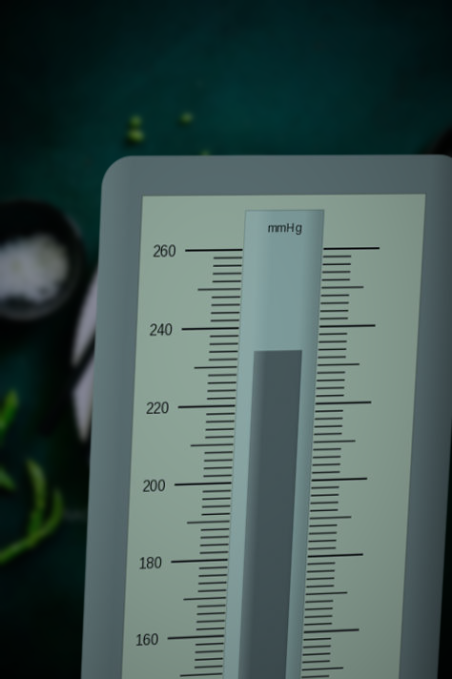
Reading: 234mmHg
